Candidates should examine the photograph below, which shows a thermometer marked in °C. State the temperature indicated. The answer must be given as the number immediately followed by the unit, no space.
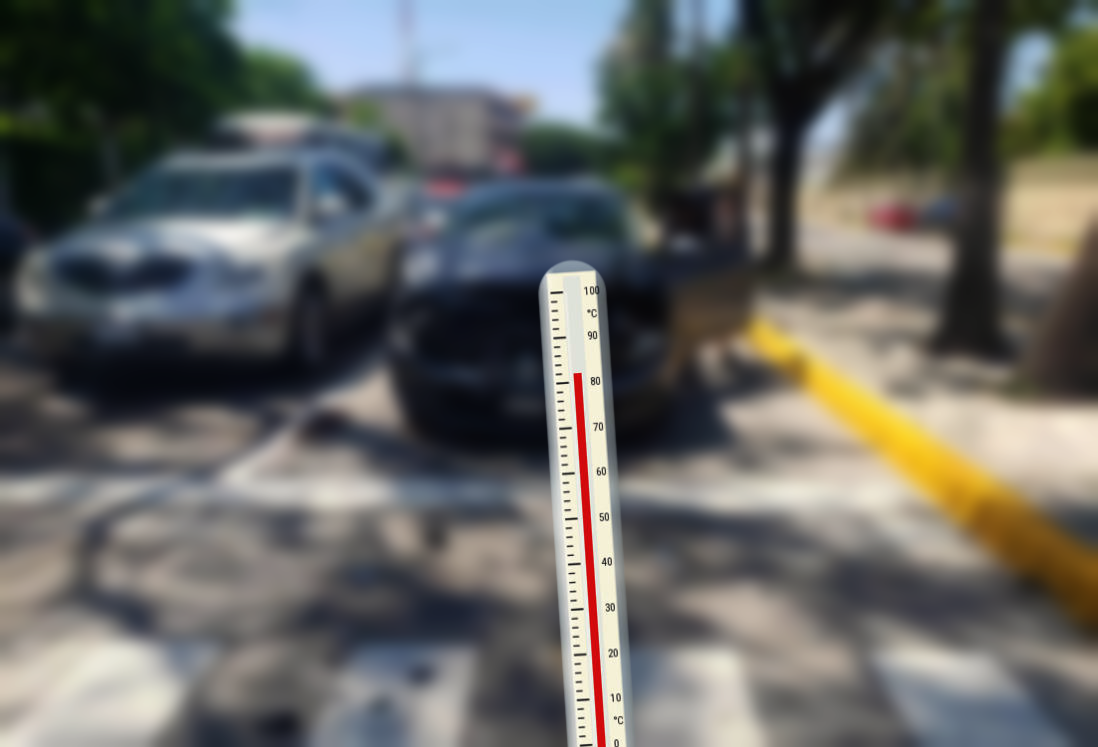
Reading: 82°C
